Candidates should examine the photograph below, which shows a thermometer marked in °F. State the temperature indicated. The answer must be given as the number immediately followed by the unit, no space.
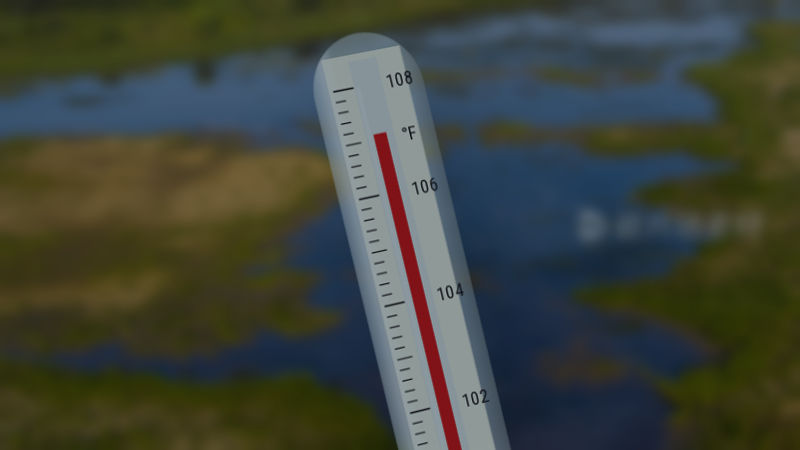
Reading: 107.1°F
